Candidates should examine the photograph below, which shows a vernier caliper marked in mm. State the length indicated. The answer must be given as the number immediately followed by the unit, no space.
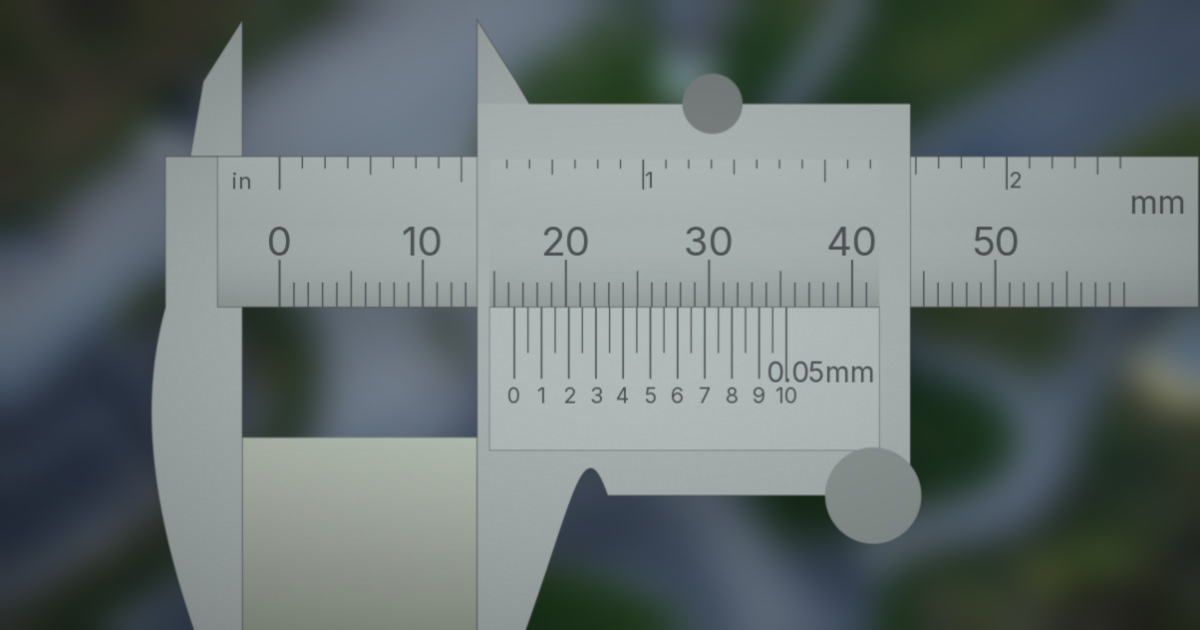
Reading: 16.4mm
